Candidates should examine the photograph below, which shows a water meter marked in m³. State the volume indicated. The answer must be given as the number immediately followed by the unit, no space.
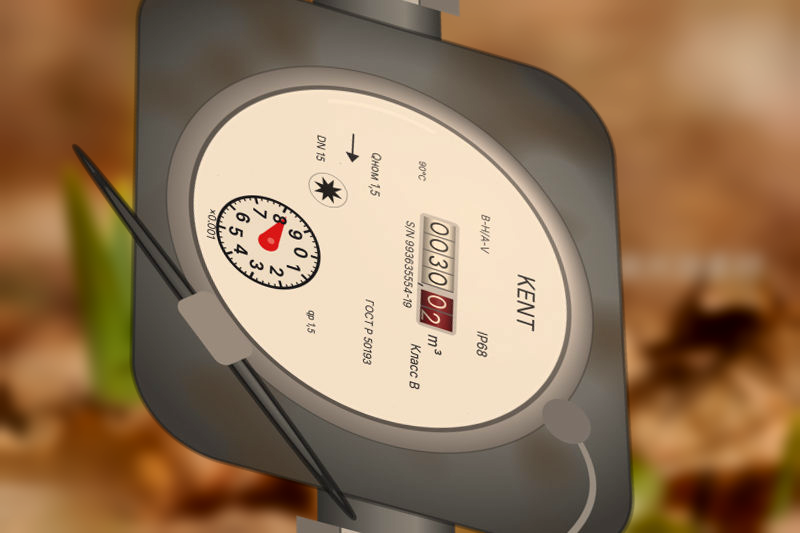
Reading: 30.018m³
